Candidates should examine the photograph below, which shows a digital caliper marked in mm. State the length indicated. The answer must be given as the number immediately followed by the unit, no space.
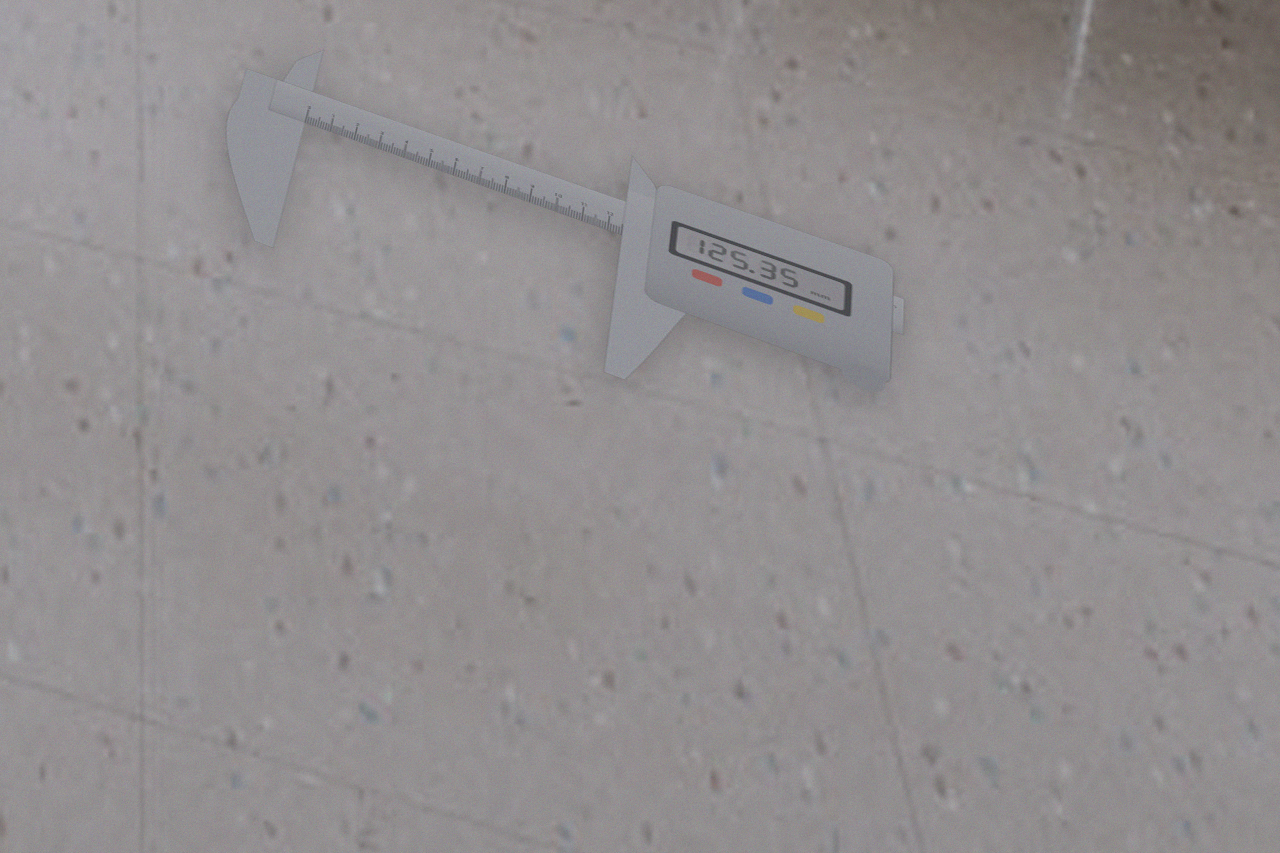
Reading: 125.35mm
